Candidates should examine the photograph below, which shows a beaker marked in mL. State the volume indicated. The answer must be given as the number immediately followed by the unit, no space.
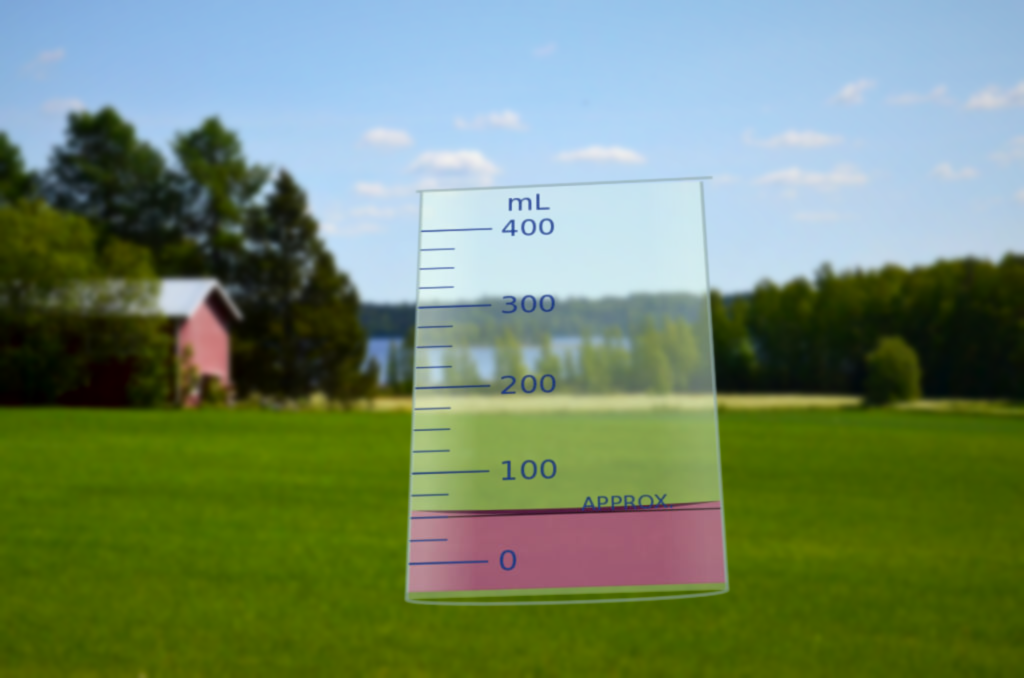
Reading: 50mL
